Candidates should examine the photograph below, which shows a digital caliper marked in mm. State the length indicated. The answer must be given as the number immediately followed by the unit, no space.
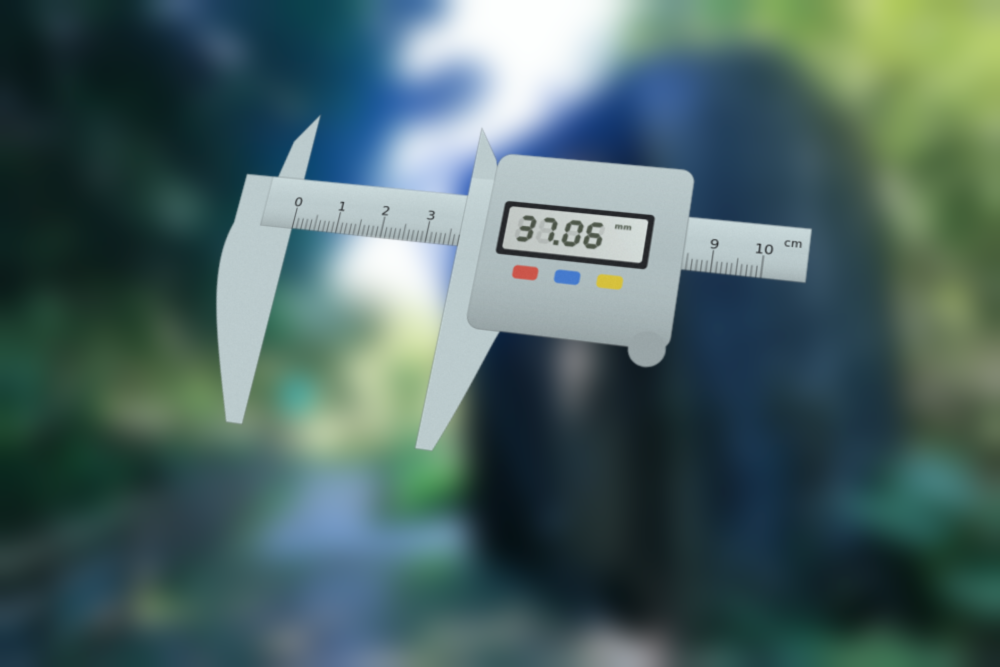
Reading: 37.06mm
